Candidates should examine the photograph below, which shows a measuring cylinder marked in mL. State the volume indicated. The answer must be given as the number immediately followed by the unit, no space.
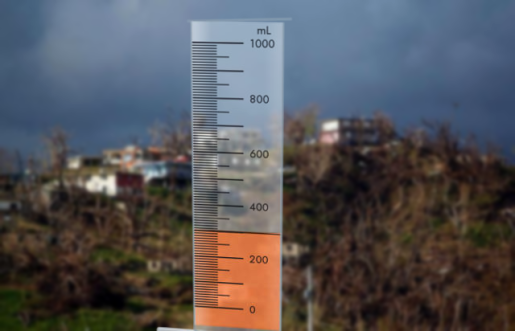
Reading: 300mL
